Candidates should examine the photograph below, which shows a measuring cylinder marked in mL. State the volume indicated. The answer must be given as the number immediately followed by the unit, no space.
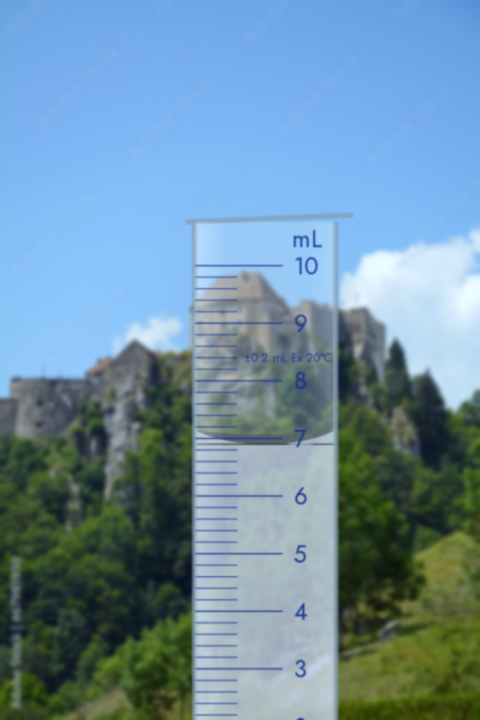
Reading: 6.9mL
